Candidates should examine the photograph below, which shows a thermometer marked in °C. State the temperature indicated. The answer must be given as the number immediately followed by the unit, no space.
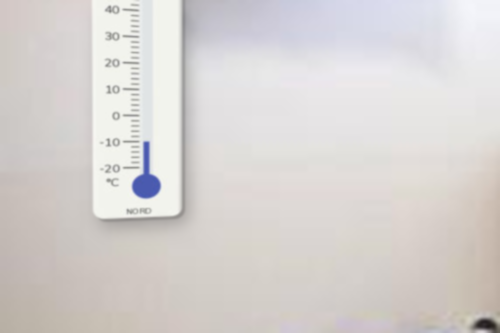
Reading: -10°C
